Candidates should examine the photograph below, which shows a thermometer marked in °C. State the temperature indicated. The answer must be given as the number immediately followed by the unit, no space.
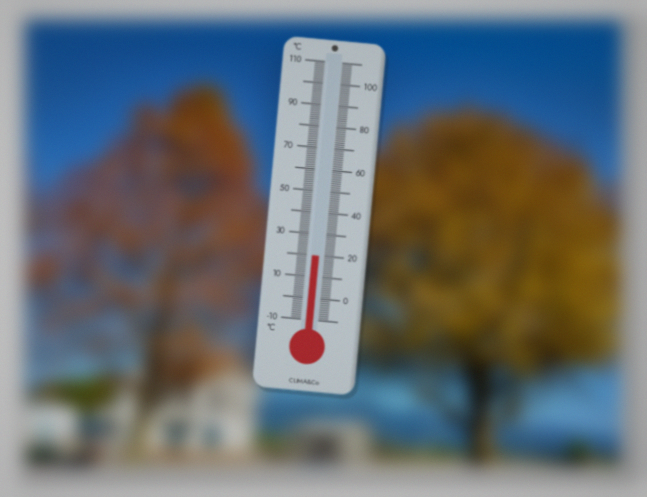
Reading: 20°C
